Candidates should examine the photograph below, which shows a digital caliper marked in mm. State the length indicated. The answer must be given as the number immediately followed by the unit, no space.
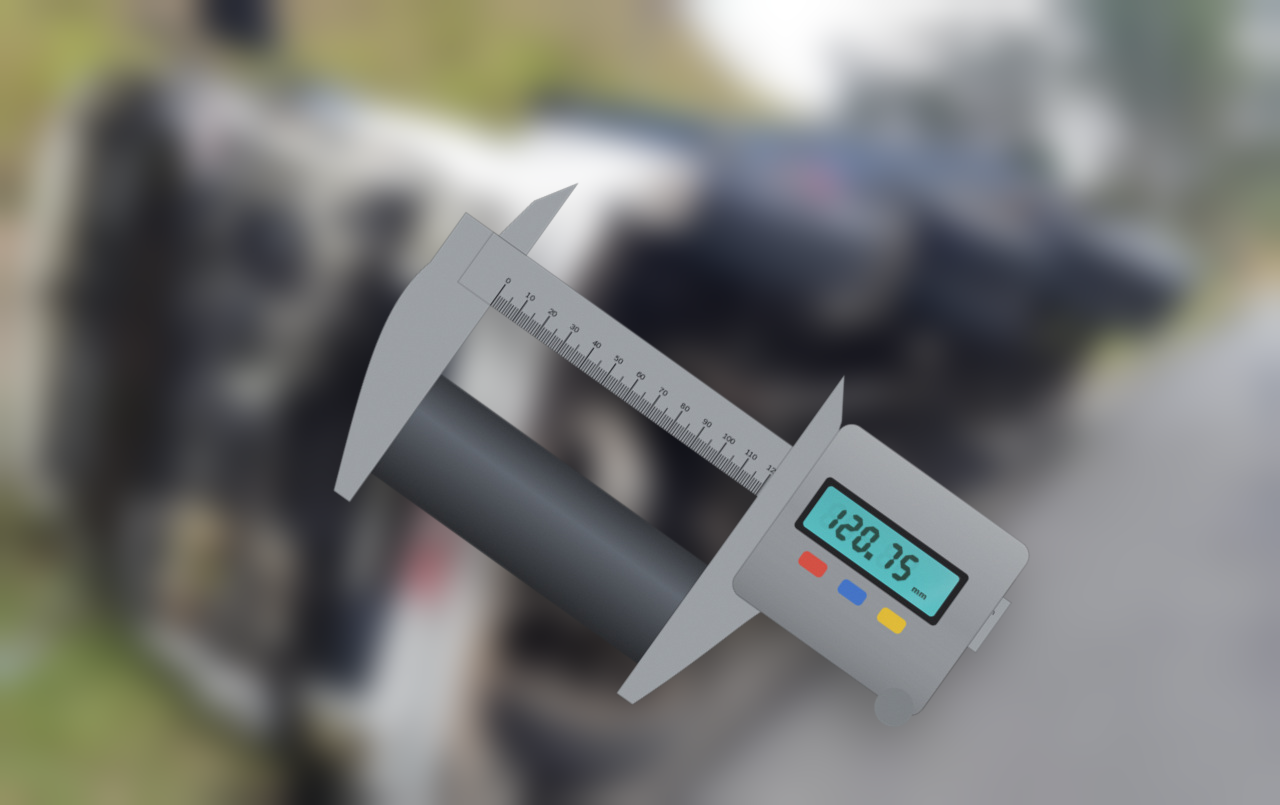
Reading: 120.75mm
